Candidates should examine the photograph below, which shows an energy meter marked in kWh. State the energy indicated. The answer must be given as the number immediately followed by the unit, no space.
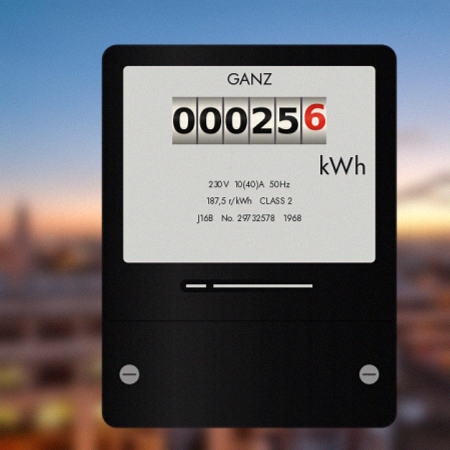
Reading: 25.6kWh
